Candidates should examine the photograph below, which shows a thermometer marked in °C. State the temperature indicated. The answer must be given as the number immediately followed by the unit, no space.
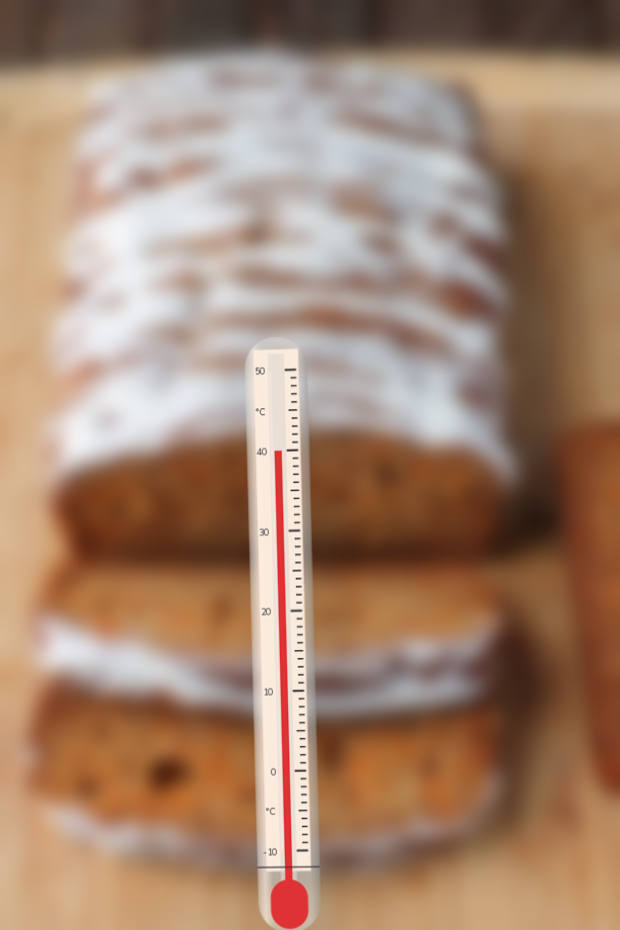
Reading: 40°C
